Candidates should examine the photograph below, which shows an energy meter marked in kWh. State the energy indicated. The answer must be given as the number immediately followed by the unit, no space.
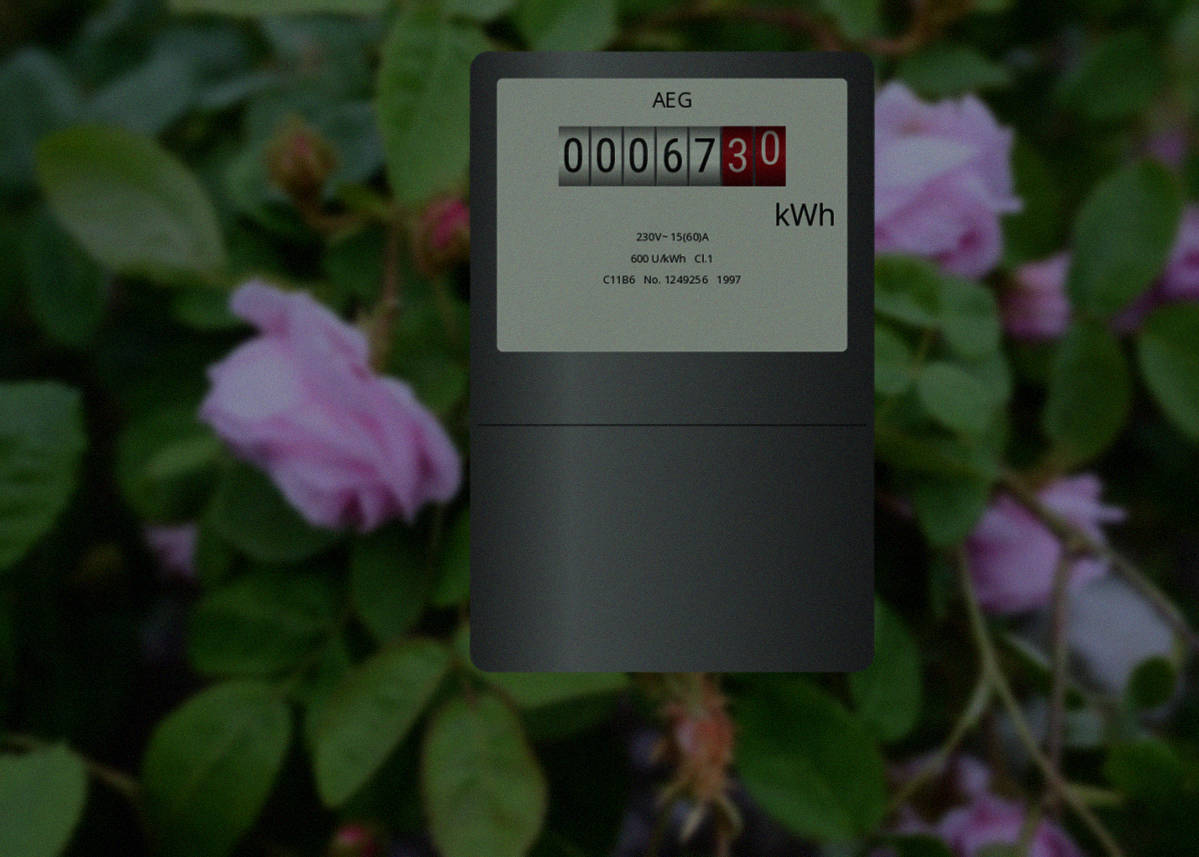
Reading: 67.30kWh
